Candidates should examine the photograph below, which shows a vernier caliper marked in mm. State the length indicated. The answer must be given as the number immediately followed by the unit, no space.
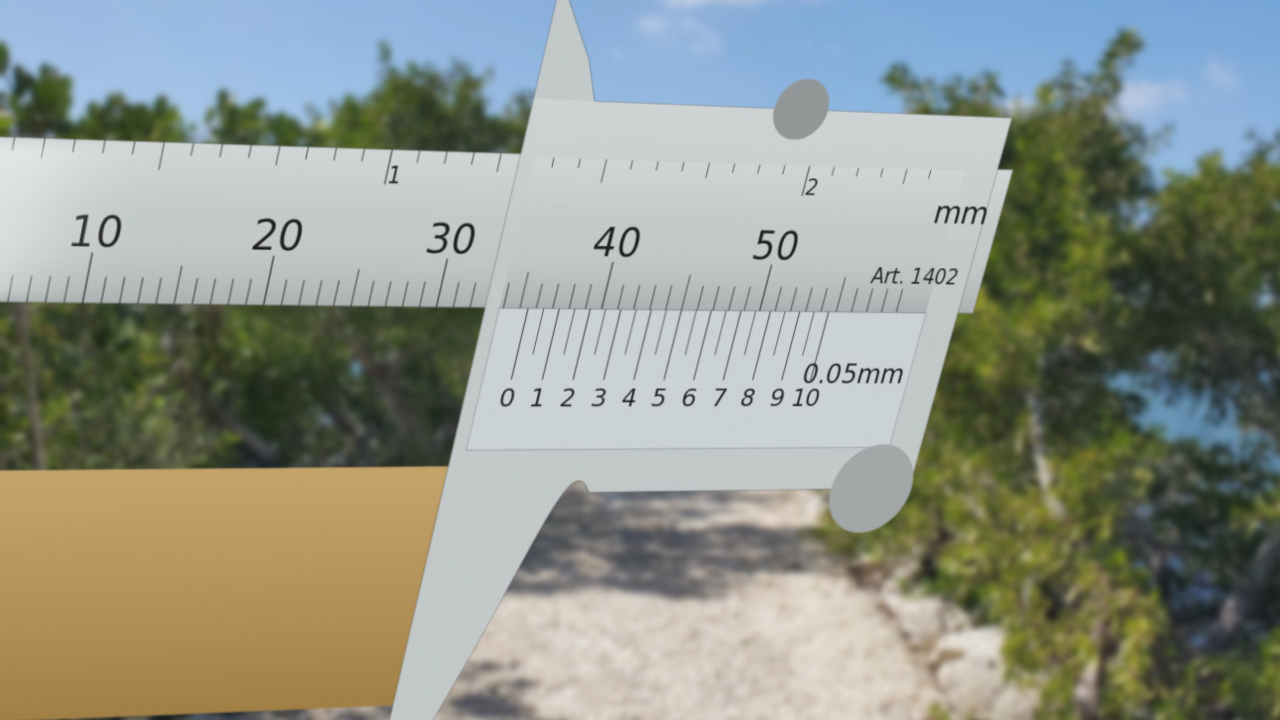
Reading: 35.5mm
